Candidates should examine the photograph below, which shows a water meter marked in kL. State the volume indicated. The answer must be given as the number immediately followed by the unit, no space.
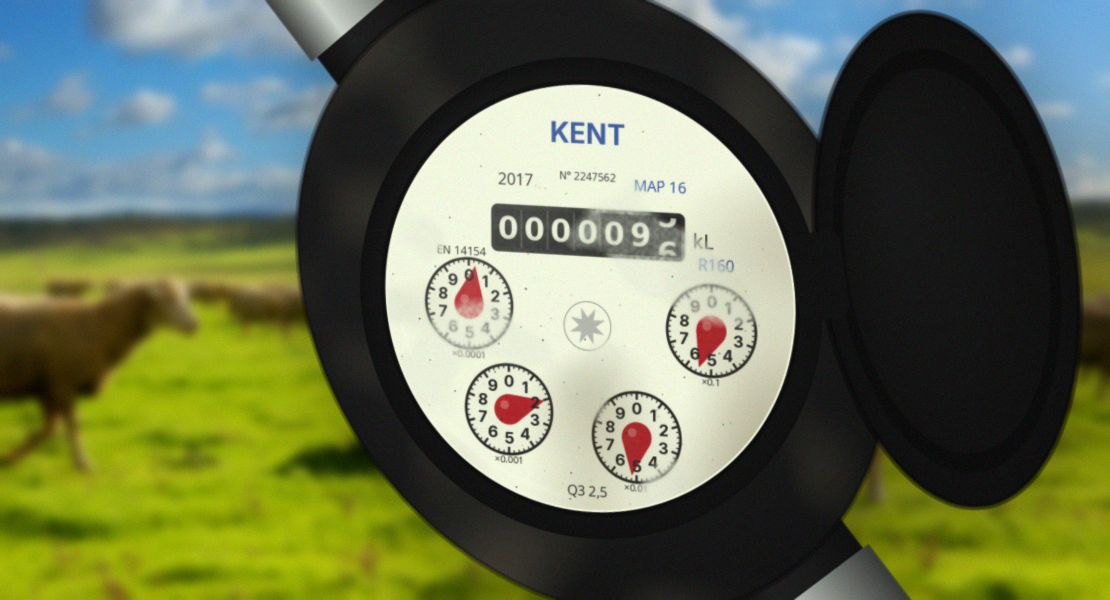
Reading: 95.5520kL
